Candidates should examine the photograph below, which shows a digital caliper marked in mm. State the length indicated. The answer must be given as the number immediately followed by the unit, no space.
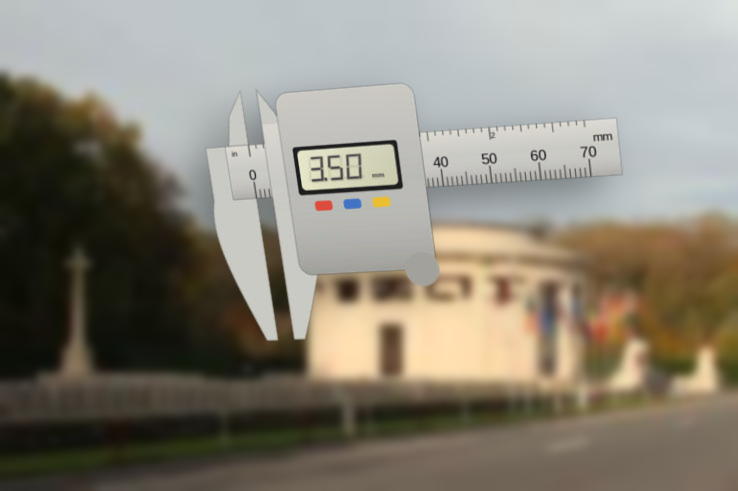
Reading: 3.50mm
